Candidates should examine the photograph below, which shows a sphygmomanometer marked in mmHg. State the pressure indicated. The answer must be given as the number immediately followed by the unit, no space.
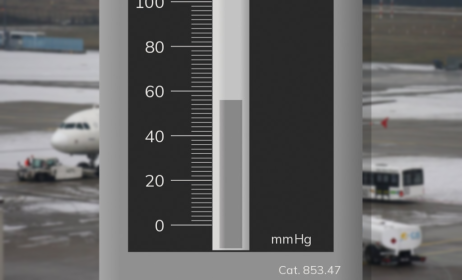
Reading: 56mmHg
